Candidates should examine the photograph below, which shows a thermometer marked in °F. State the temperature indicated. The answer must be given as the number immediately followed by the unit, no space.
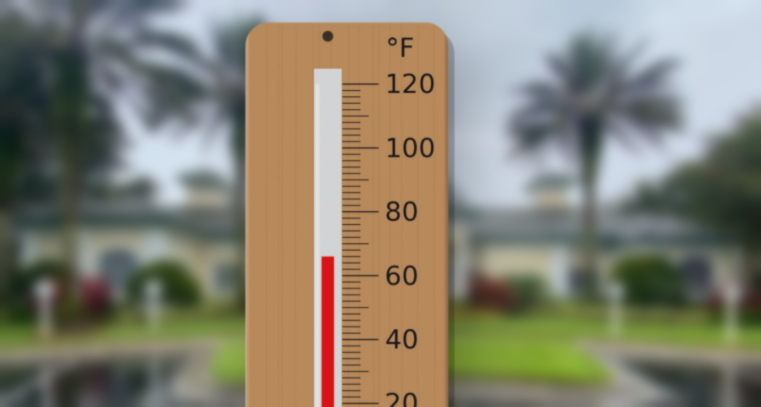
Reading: 66°F
